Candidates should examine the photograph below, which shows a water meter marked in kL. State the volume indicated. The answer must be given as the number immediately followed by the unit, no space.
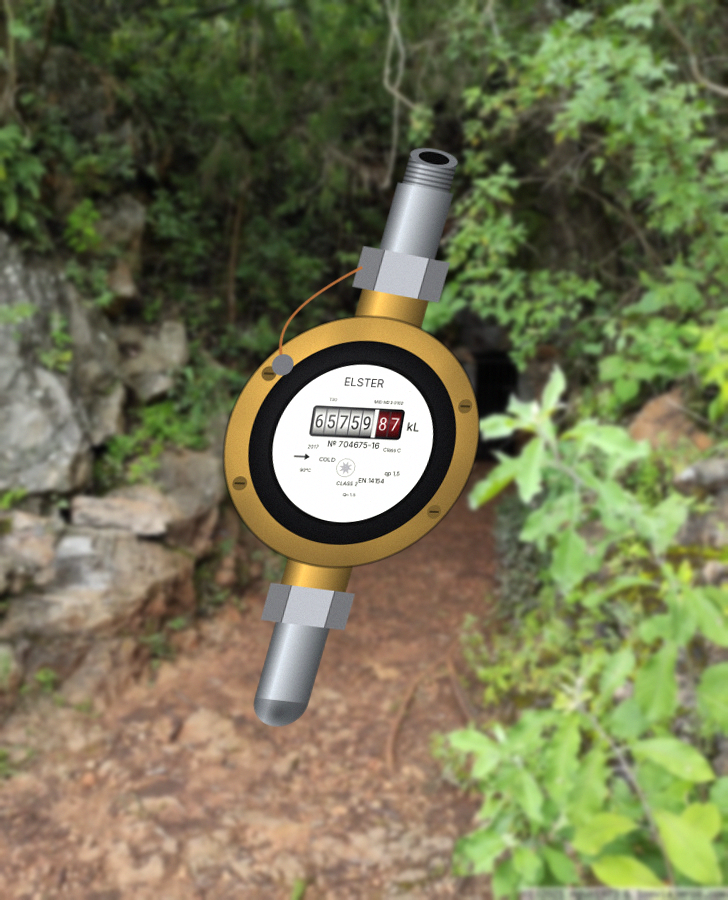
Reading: 65759.87kL
